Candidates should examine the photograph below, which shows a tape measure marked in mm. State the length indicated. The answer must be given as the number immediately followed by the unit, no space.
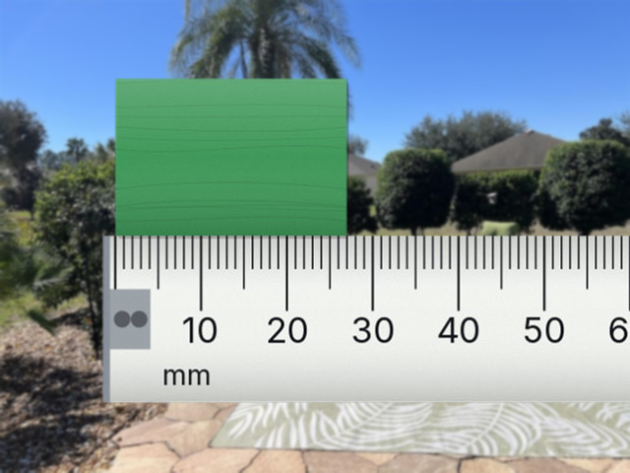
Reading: 27mm
